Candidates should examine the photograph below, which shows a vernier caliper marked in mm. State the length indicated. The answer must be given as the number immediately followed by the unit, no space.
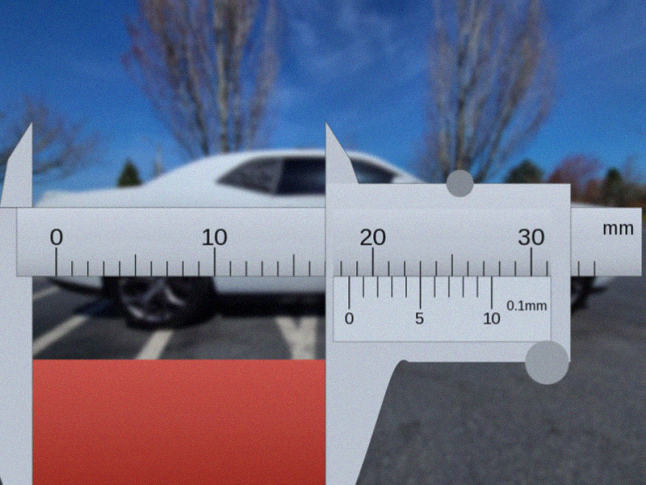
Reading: 18.5mm
